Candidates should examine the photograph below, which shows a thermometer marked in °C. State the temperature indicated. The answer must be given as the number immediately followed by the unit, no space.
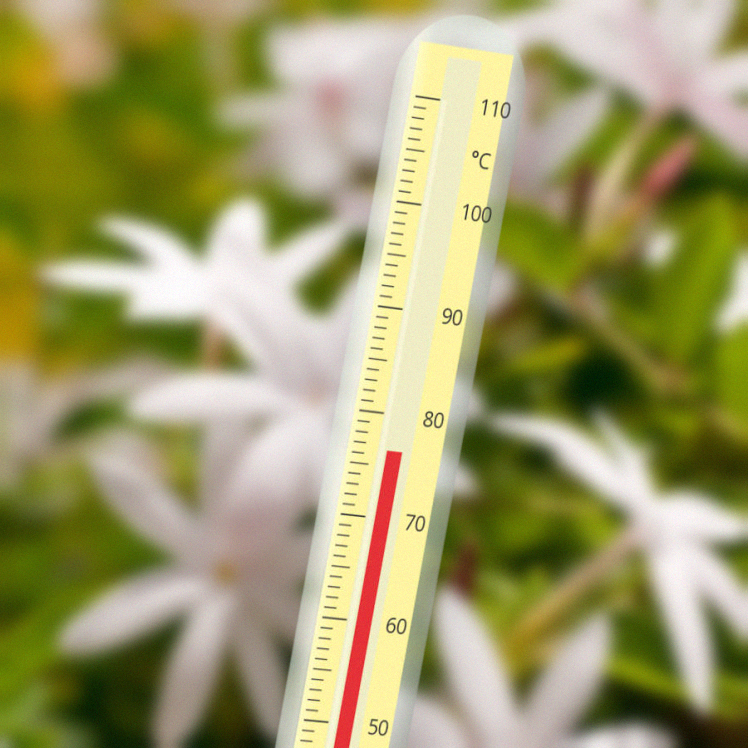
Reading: 76.5°C
